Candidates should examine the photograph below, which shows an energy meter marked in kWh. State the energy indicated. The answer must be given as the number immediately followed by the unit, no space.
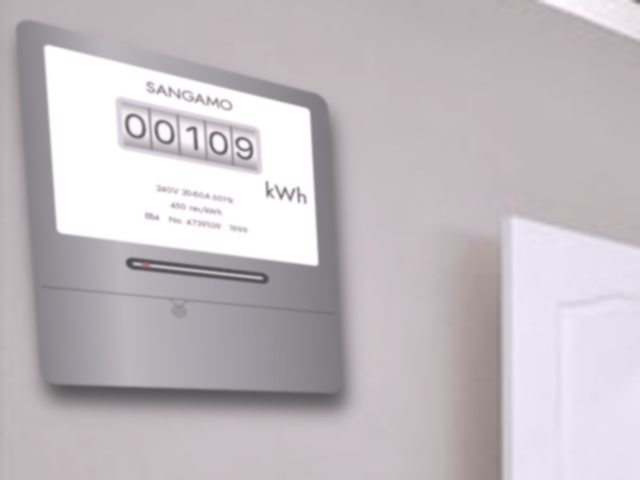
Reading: 109kWh
